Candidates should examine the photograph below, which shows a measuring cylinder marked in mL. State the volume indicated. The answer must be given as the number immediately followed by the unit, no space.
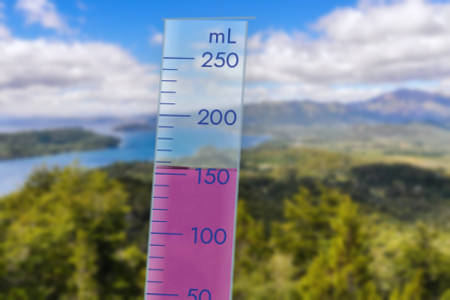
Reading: 155mL
